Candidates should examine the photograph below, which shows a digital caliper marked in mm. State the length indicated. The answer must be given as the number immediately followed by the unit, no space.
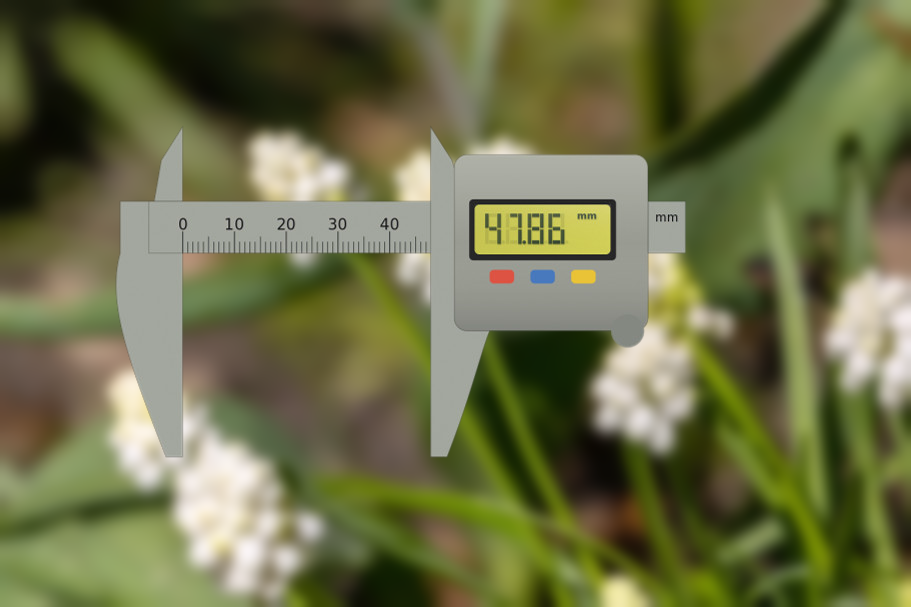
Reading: 47.86mm
